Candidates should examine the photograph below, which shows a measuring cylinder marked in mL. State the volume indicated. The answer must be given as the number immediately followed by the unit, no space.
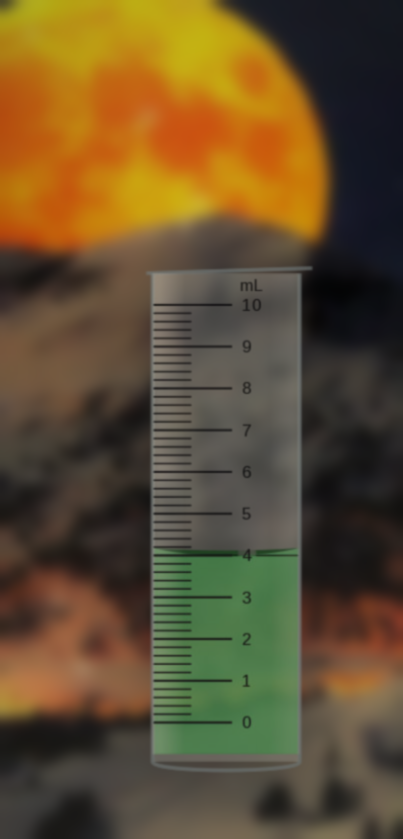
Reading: 4mL
